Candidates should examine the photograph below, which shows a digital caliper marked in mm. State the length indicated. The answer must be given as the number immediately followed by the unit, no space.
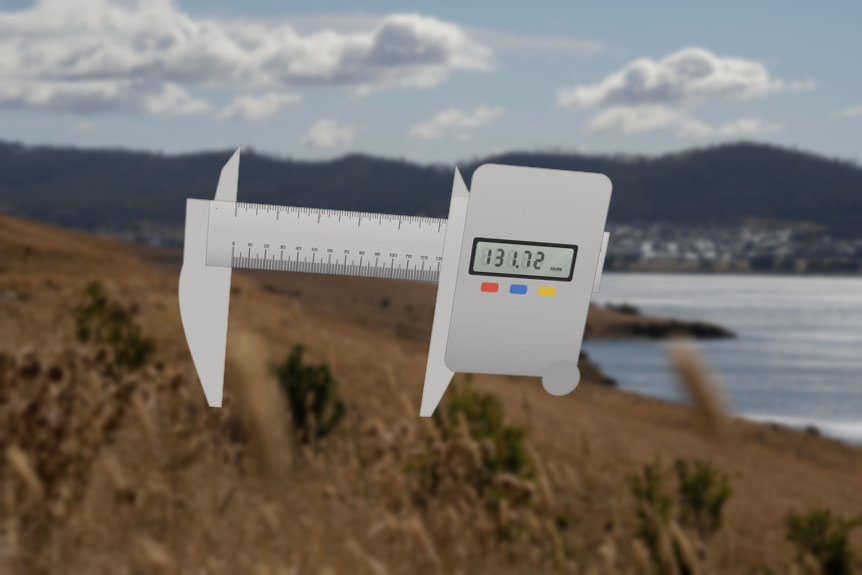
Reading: 131.72mm
